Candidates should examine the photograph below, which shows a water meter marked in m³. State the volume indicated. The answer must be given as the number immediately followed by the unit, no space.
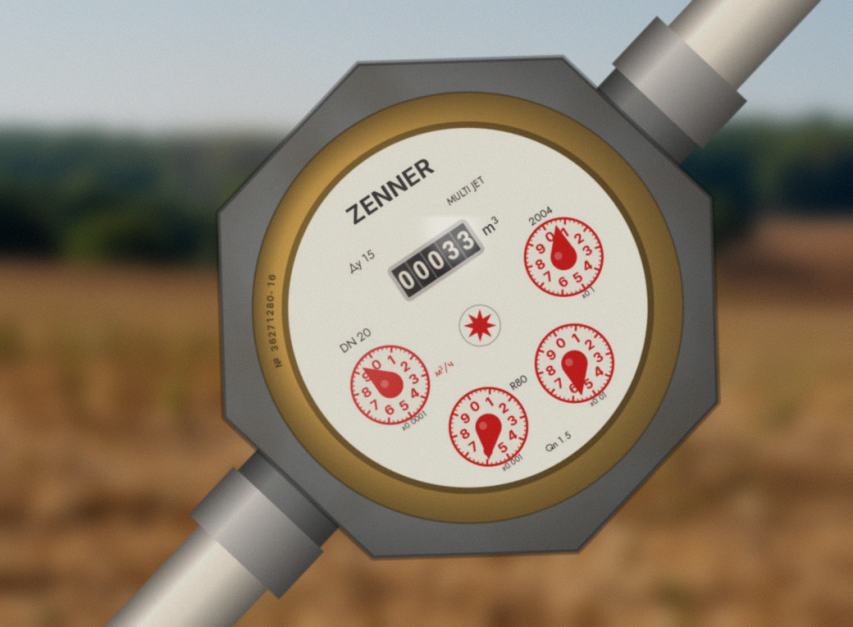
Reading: 33.0559m³
